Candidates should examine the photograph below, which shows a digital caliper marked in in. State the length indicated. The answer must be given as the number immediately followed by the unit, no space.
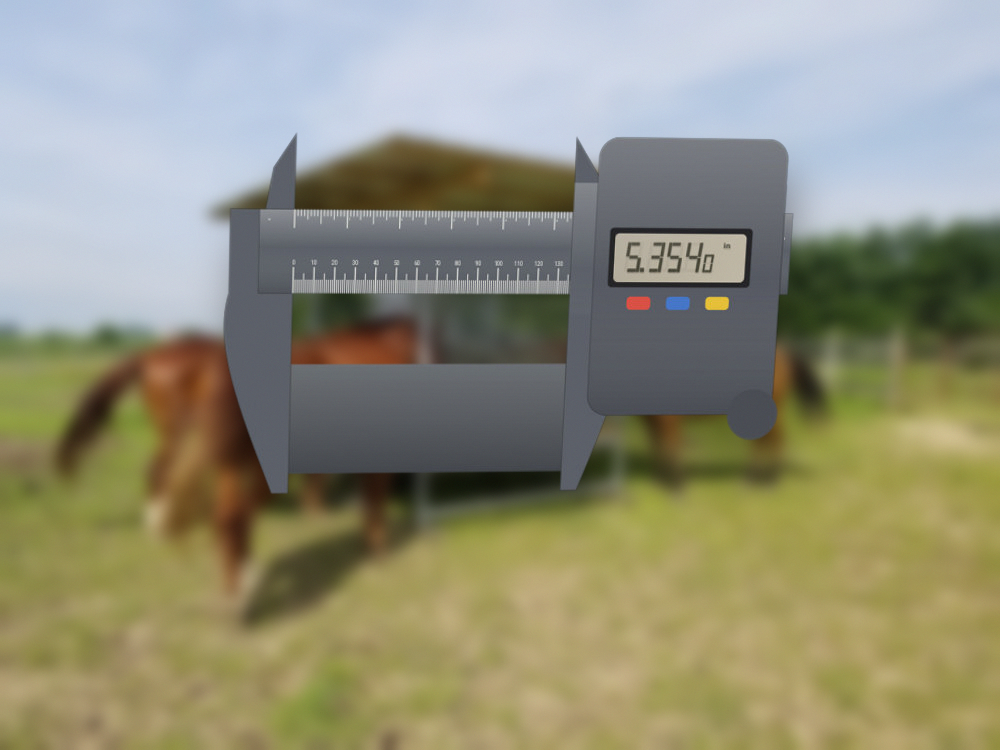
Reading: 5.3540in
